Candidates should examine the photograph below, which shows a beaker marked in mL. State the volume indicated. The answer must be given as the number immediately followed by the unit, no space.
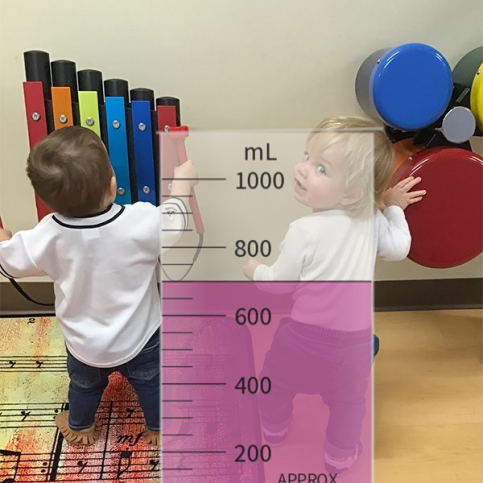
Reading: 700mL
